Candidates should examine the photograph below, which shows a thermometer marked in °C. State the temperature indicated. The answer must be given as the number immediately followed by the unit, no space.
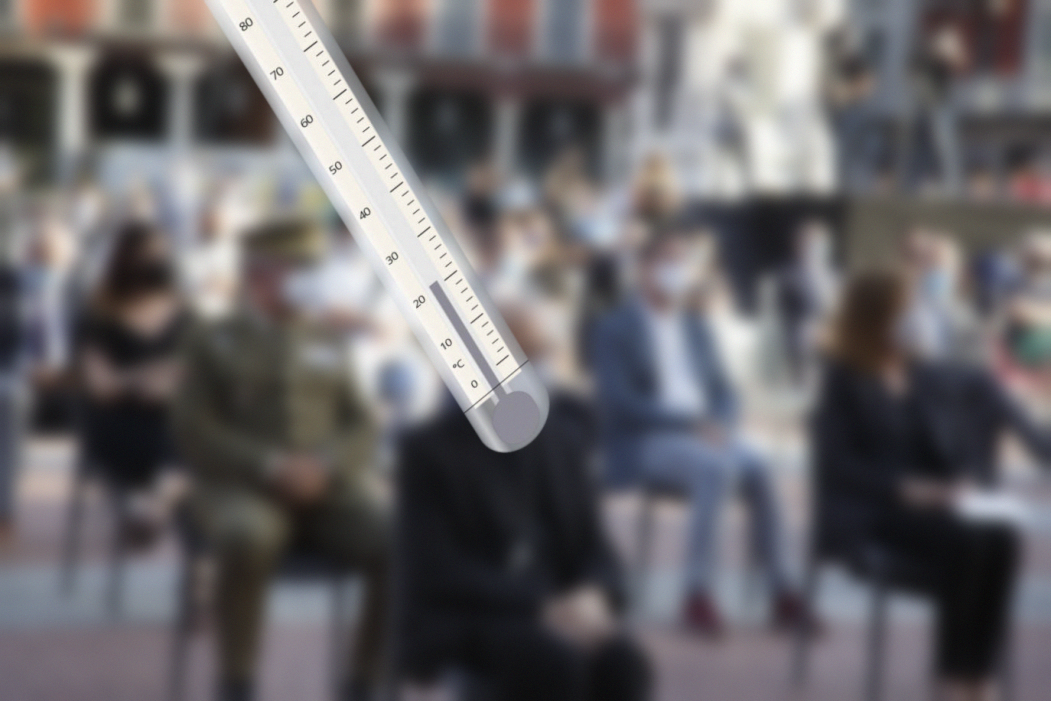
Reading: 21°C
